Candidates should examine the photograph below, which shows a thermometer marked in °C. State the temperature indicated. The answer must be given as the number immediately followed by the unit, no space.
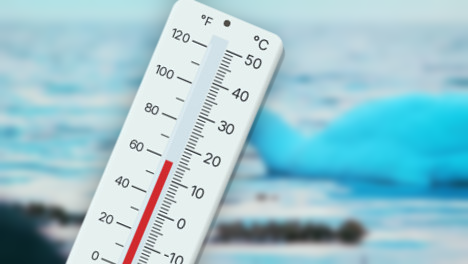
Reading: 15°C
